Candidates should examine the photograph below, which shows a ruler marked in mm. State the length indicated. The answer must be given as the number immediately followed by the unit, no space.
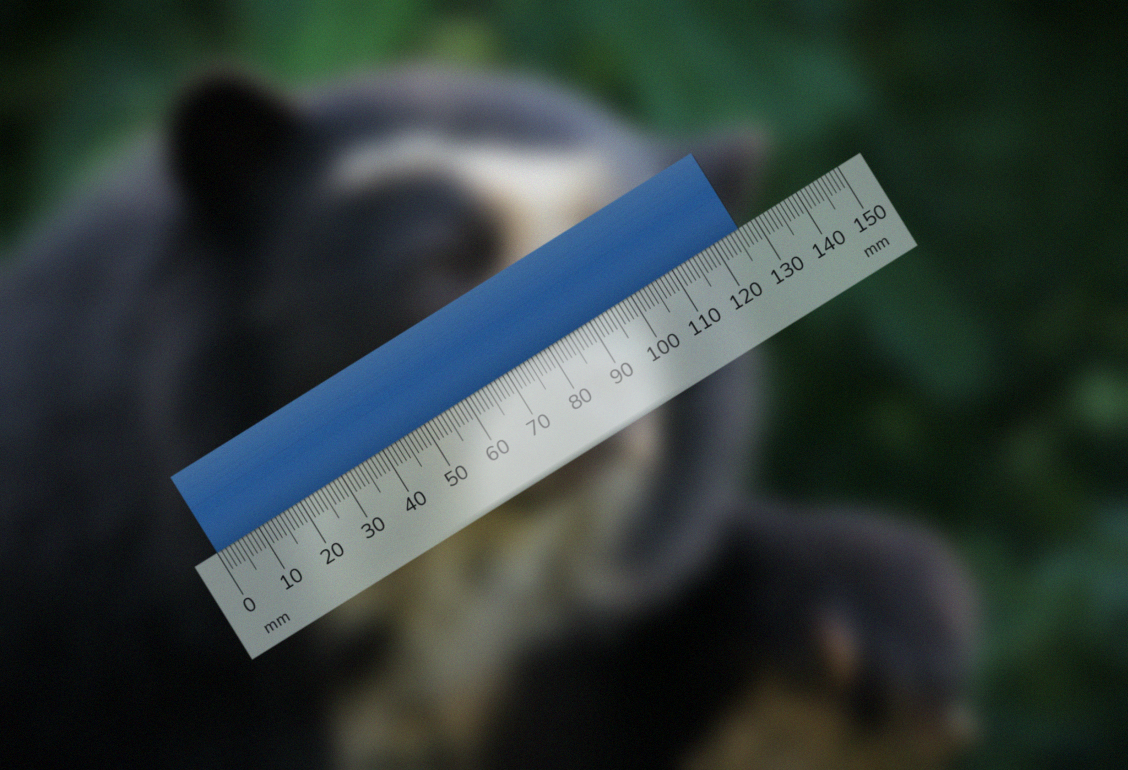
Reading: 126mm
